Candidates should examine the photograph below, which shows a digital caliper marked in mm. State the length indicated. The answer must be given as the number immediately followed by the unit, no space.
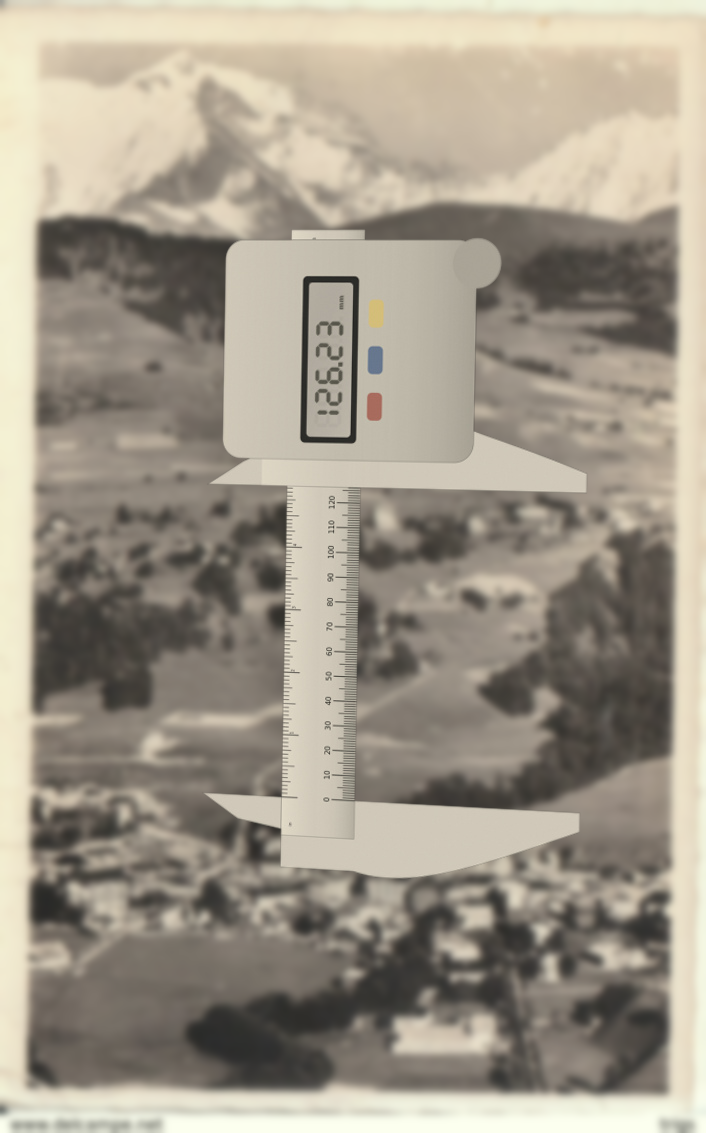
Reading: 126.23mm
